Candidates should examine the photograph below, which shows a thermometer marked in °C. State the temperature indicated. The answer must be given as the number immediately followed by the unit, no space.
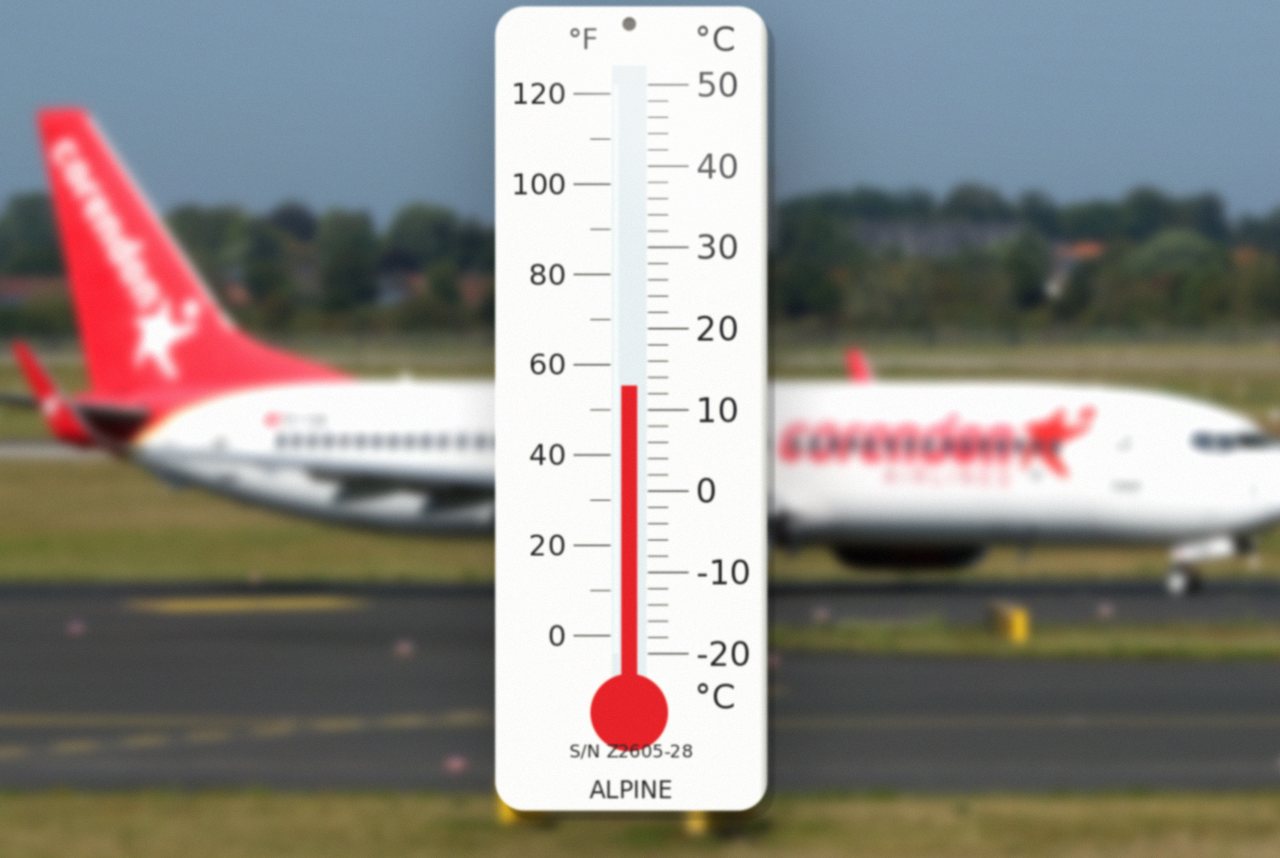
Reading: 13°C
